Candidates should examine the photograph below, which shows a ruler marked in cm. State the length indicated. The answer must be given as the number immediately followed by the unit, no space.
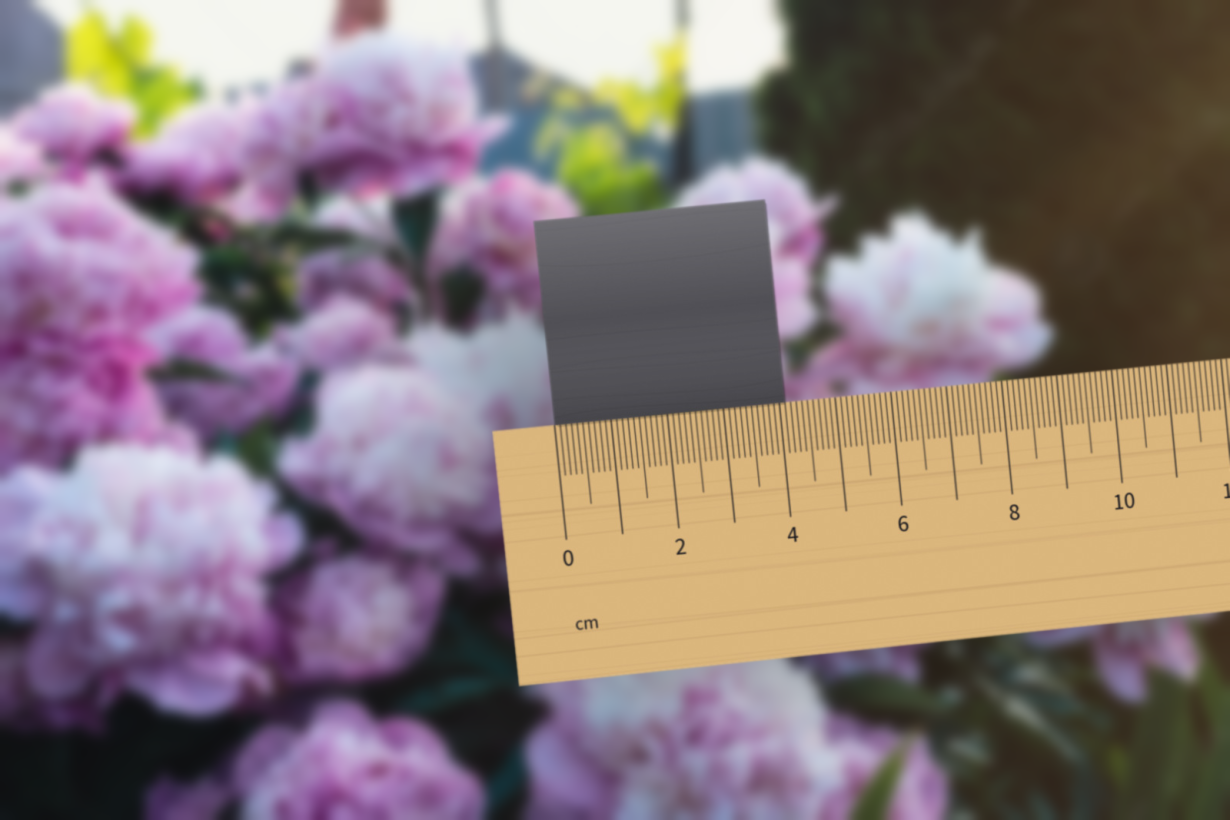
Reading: 4.1cm
